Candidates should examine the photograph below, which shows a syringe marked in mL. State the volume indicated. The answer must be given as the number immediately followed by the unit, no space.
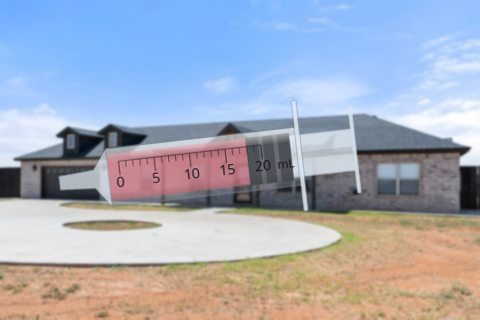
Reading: 18mL
